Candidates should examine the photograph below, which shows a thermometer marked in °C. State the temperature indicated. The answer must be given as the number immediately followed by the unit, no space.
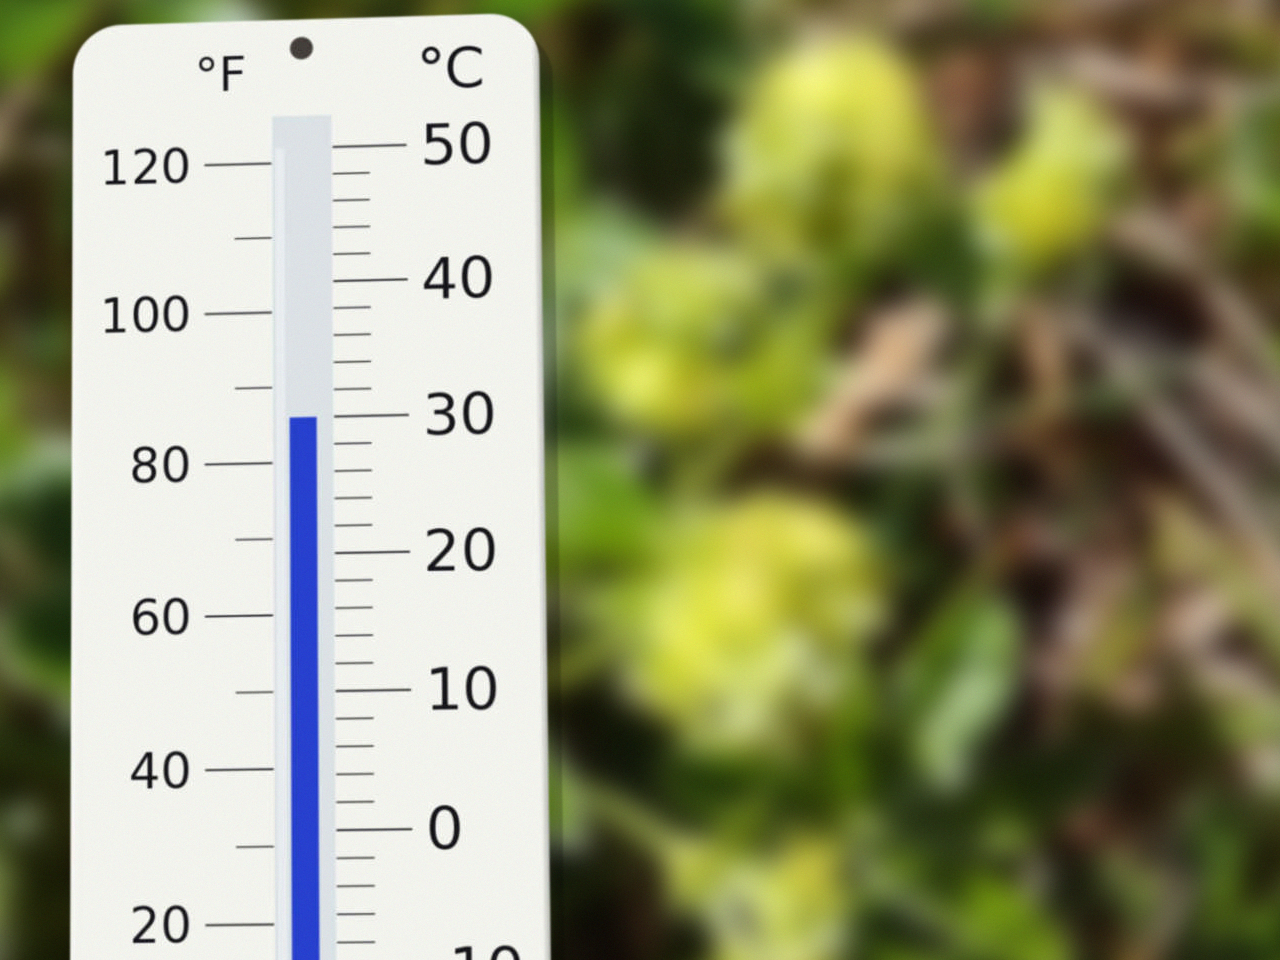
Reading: 30°C
